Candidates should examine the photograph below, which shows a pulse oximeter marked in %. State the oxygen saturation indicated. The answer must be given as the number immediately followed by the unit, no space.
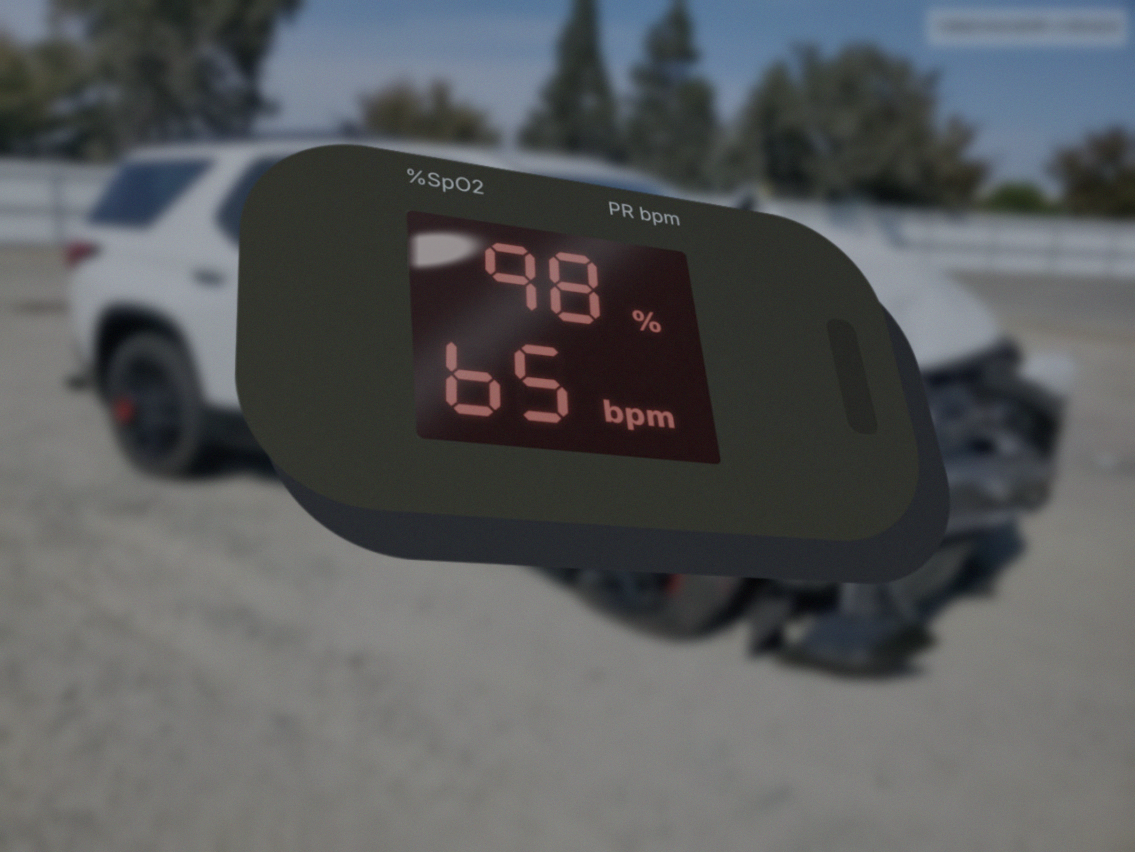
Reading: 98%
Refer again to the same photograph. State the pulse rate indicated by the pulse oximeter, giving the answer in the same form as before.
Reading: 65bpm
